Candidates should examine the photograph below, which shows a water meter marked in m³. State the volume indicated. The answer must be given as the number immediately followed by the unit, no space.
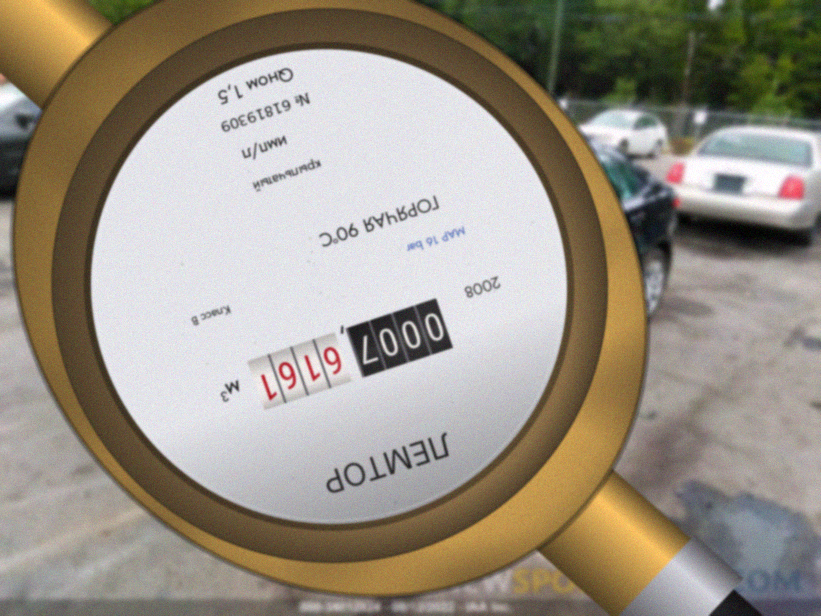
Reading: 7.6161m³
